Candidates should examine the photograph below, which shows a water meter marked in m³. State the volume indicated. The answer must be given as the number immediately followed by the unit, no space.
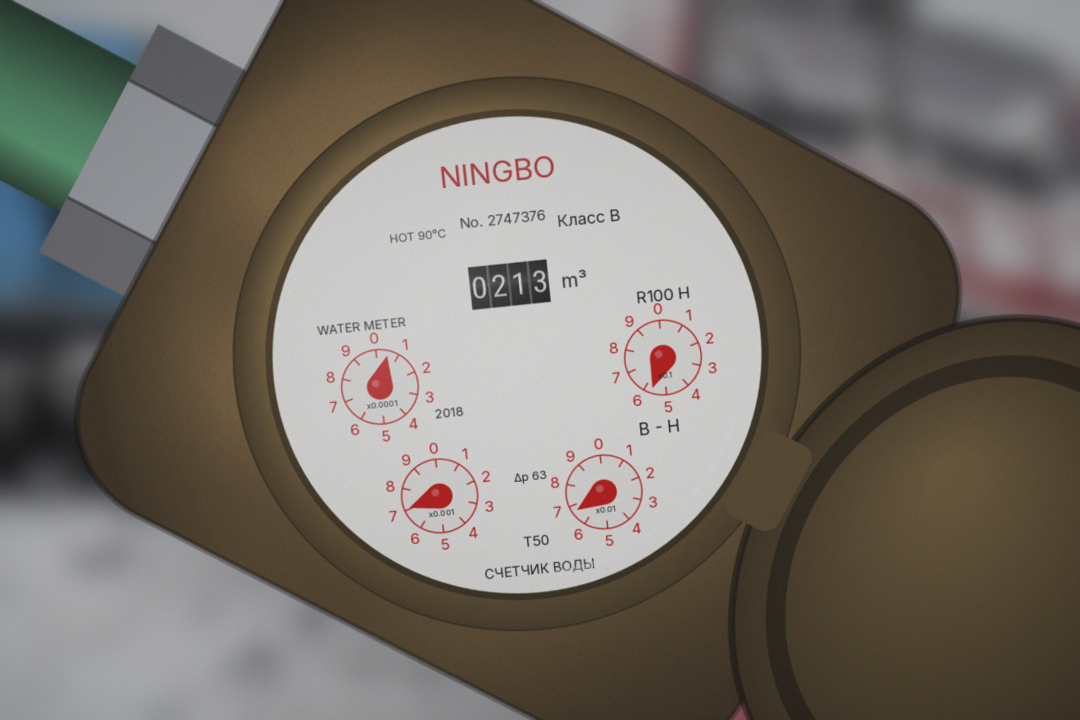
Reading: 213.5670m³
